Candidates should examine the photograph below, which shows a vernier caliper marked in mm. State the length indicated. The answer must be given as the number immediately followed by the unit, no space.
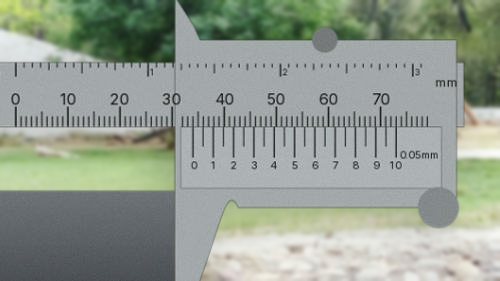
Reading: 34.0mm
